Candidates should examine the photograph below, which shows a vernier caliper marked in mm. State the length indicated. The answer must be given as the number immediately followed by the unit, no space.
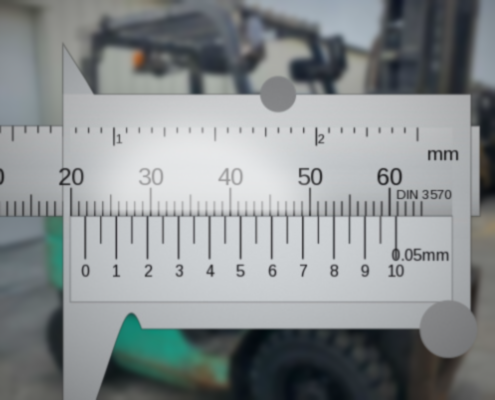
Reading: 21.8mm
